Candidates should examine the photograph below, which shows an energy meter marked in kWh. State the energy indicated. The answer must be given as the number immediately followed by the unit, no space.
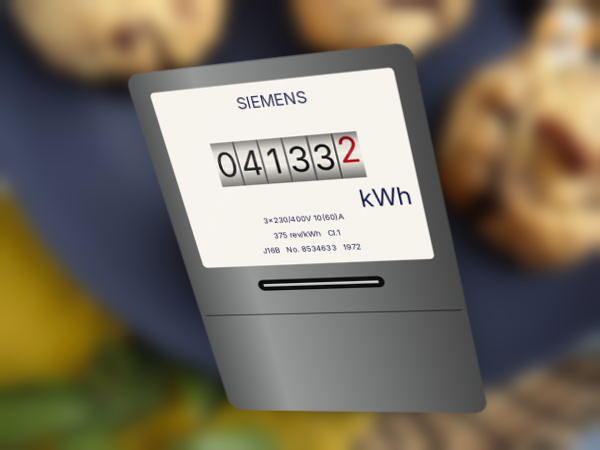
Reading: 4133.2kWh
